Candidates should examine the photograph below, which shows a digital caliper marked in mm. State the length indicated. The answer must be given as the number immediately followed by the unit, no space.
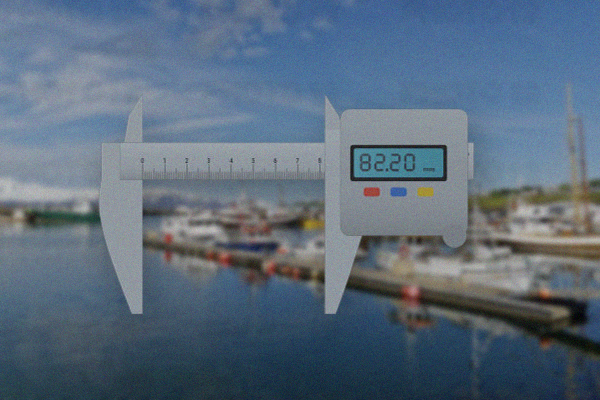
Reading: 82.20mm
